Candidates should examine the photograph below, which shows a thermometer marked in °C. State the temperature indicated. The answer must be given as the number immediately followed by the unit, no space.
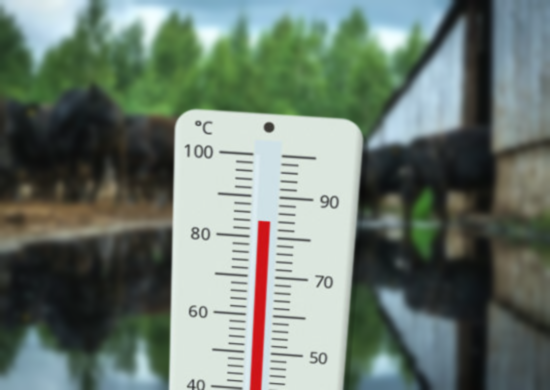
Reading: 84°C
